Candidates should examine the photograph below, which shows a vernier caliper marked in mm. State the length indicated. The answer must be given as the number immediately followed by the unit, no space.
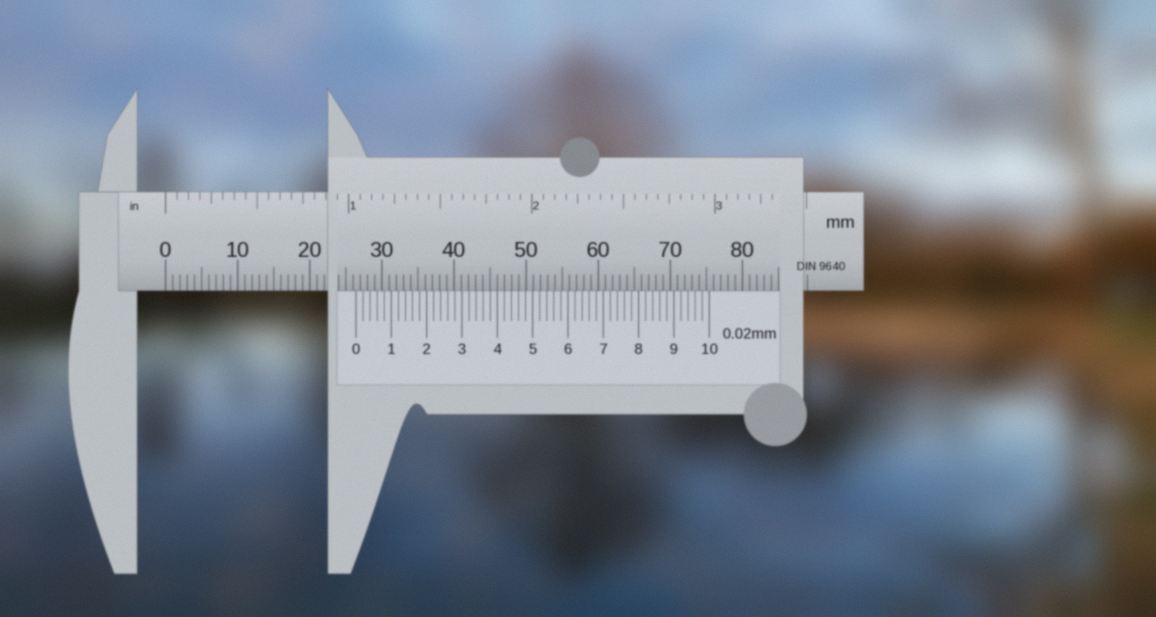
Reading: 26.4mm
